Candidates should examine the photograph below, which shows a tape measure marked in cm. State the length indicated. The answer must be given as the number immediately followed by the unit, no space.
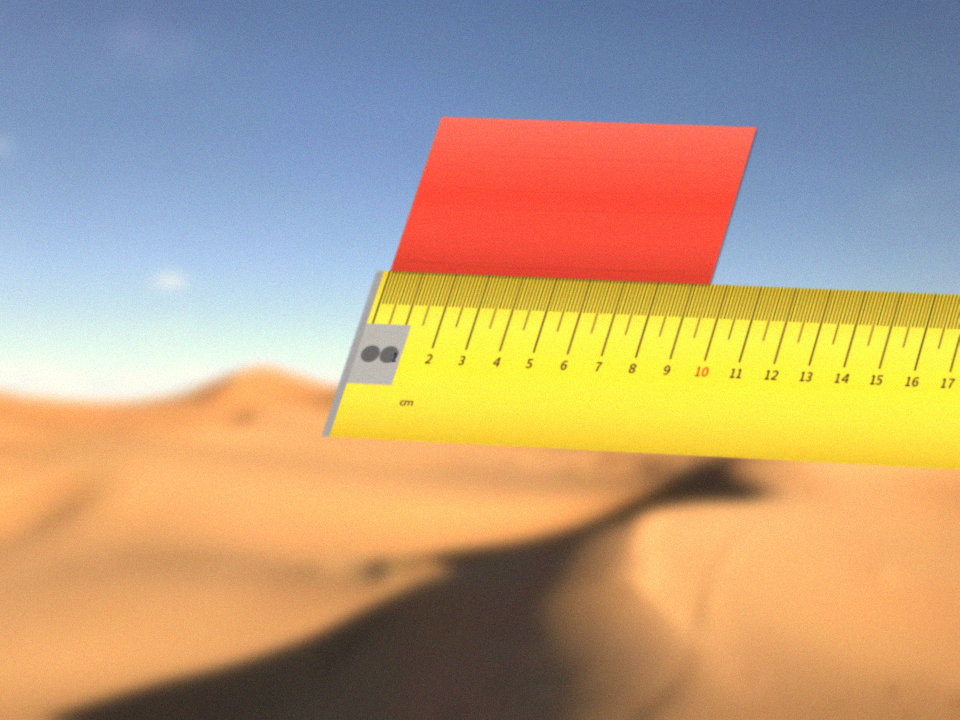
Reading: 9.5cm
